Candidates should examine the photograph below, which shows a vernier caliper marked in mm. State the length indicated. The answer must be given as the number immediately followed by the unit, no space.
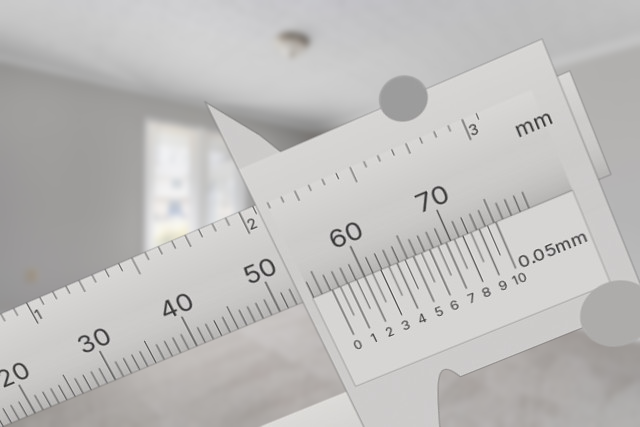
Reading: 56.2mm
